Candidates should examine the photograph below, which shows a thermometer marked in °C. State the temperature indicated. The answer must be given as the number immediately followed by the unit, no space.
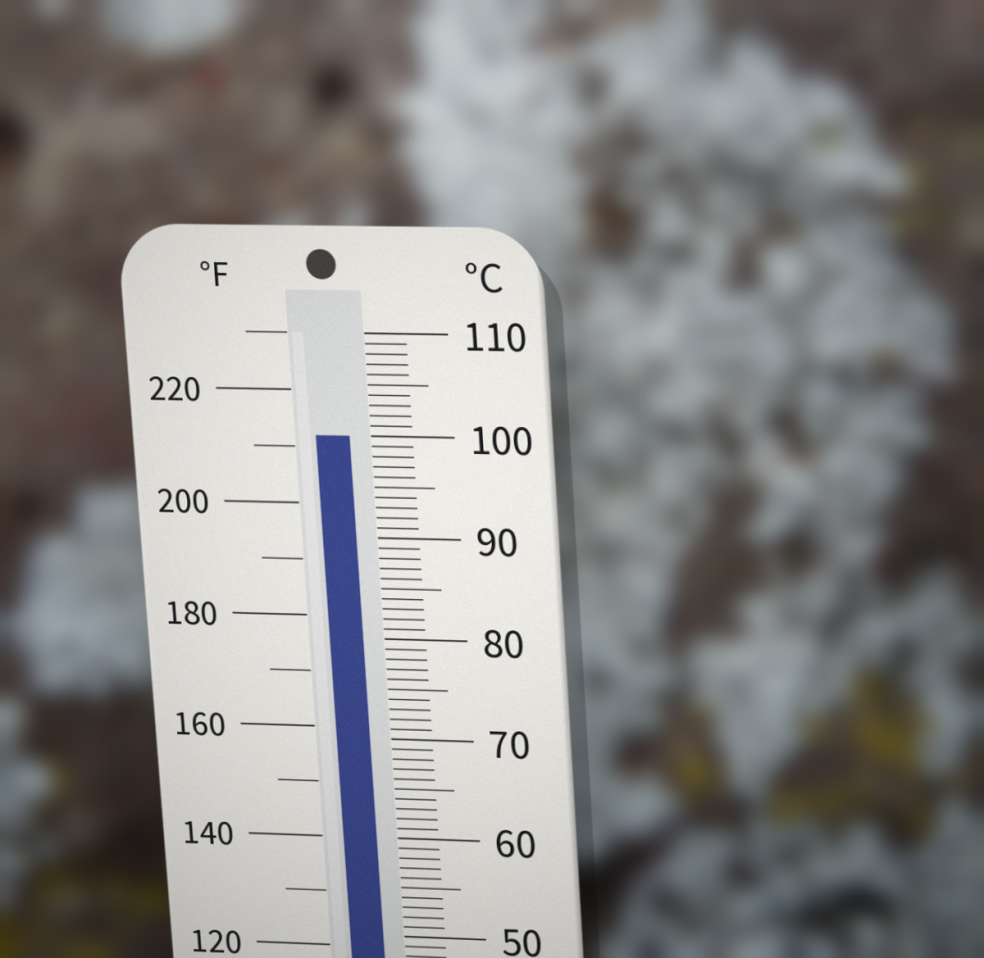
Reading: 100°C
